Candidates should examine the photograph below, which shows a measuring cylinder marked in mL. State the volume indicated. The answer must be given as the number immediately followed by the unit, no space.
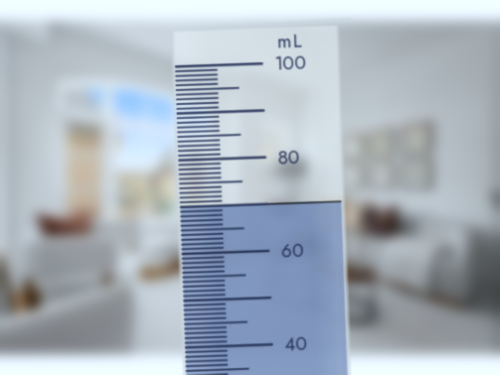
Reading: 70mL
